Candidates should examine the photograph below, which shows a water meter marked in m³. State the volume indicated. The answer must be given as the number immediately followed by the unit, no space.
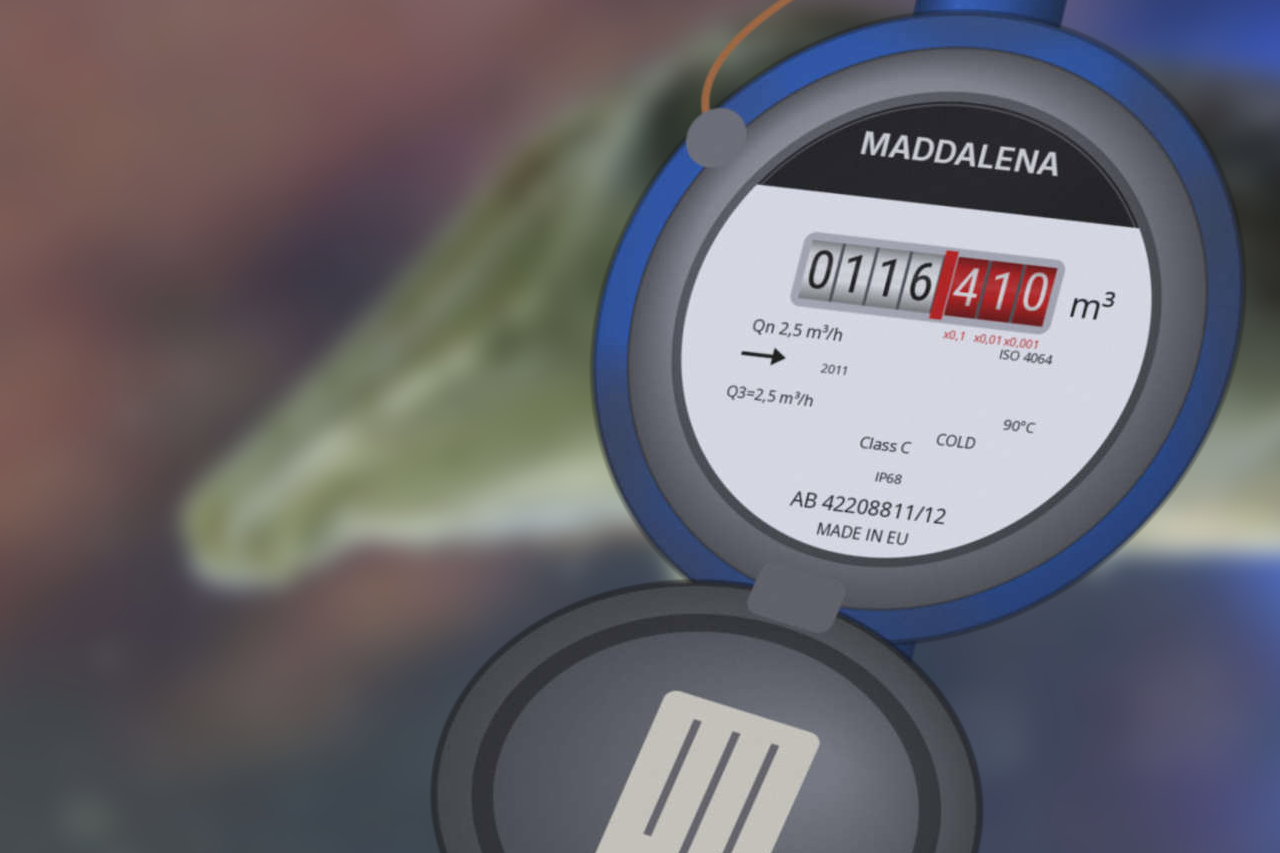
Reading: 116.410m³
